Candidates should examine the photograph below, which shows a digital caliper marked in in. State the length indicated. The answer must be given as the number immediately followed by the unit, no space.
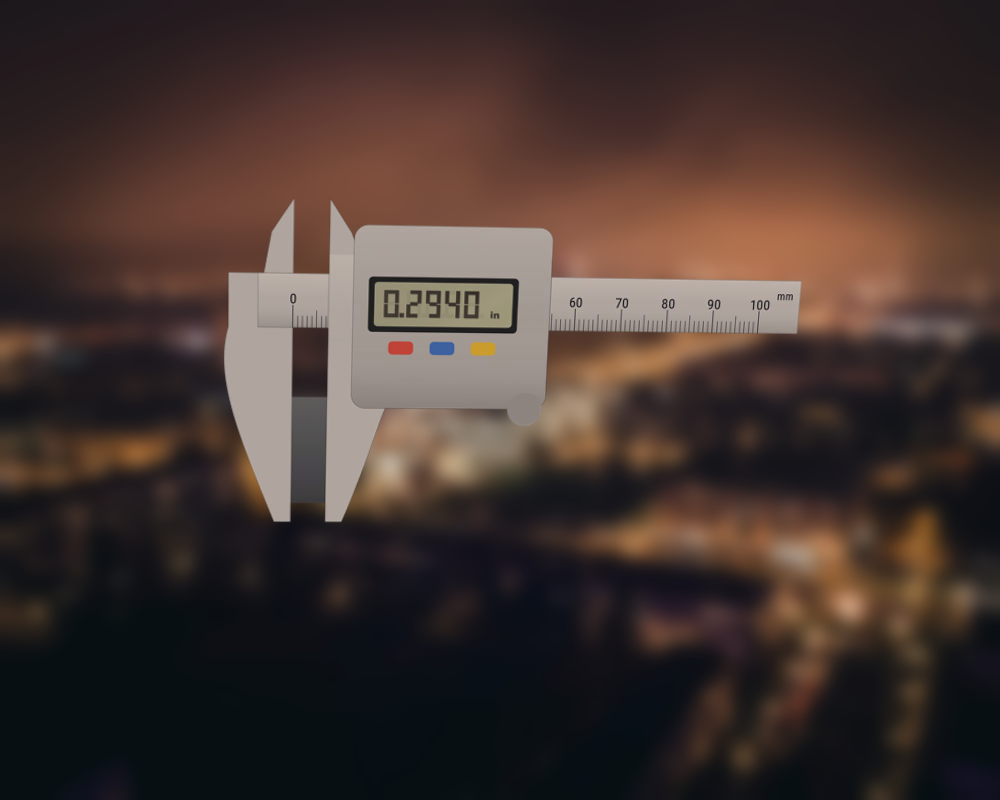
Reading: 0.2940in
